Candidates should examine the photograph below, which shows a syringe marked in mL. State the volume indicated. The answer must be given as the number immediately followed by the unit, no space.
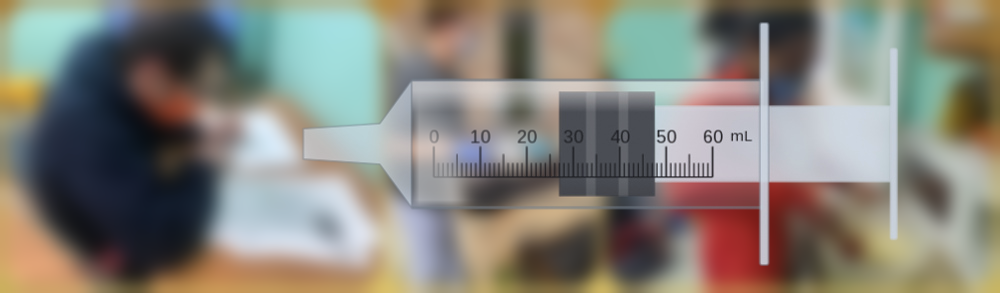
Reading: 27mL
